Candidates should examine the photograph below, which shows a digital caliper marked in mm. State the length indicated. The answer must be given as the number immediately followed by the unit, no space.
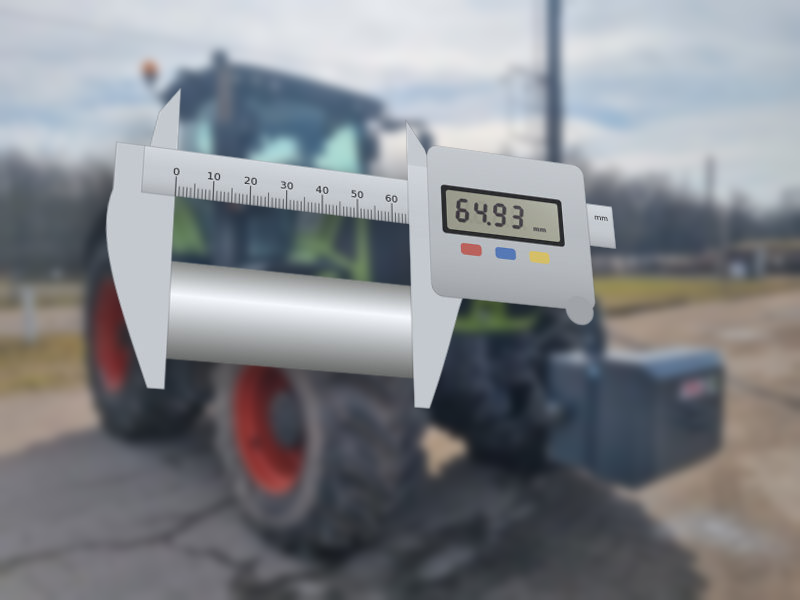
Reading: 64.93mm
